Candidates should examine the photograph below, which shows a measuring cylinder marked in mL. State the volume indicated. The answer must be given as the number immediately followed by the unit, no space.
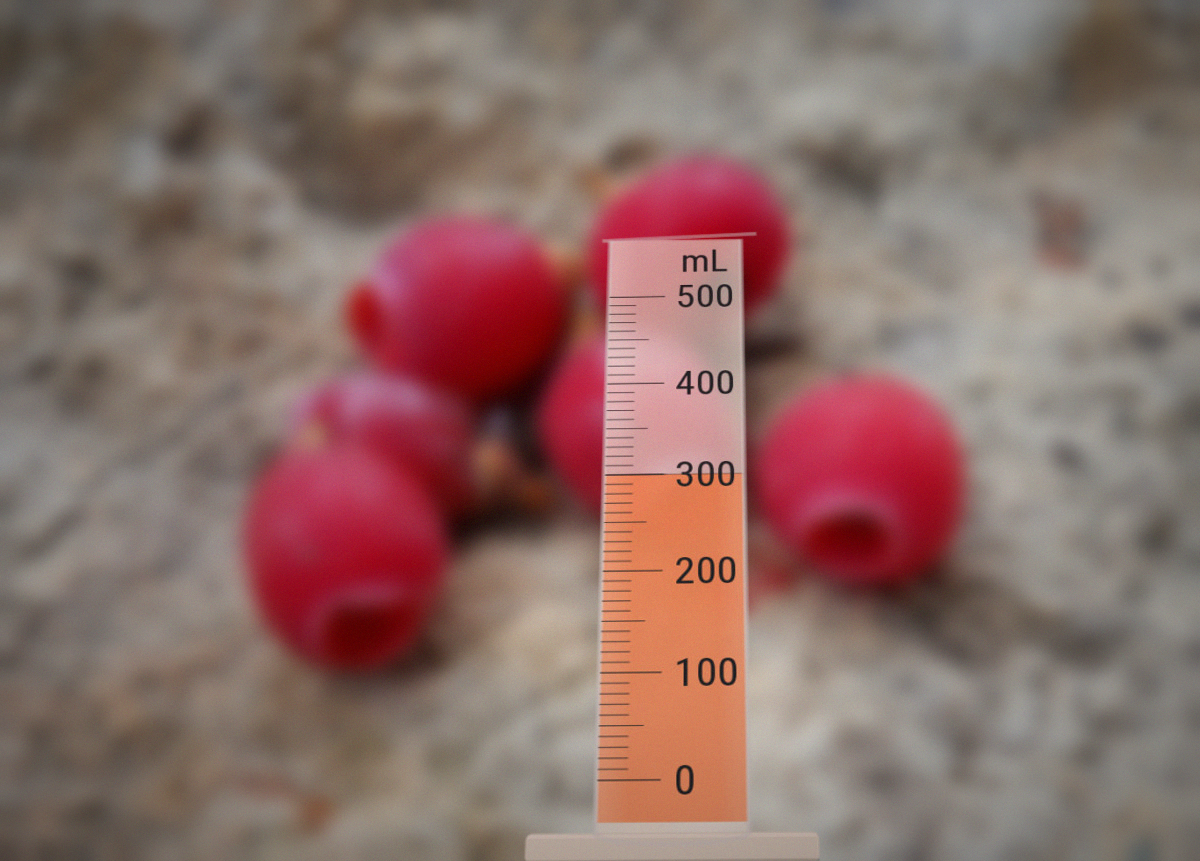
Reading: 300mL
